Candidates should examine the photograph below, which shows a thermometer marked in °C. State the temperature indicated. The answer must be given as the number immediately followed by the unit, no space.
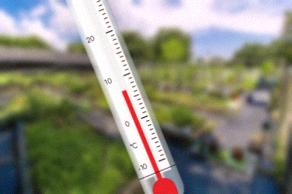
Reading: 7°C
